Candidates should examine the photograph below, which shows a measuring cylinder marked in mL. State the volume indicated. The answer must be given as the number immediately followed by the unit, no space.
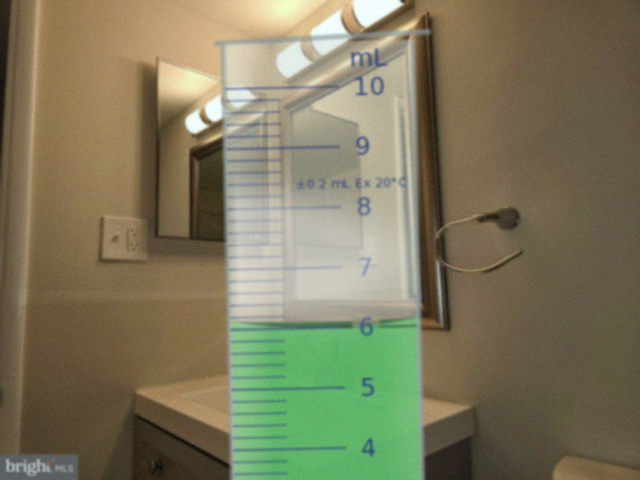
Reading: 6mL
